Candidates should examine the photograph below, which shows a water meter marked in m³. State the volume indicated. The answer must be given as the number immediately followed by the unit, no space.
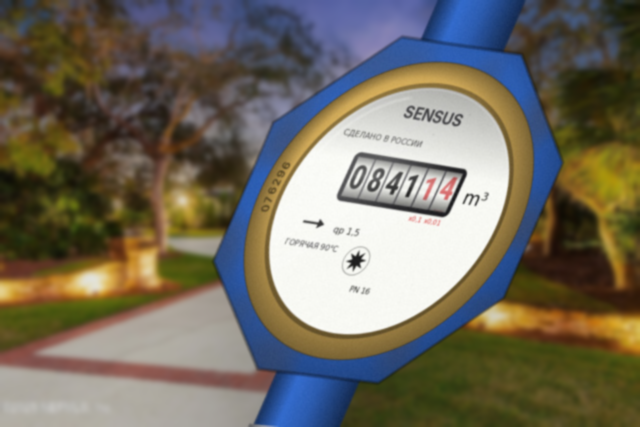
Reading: 841.14m³
